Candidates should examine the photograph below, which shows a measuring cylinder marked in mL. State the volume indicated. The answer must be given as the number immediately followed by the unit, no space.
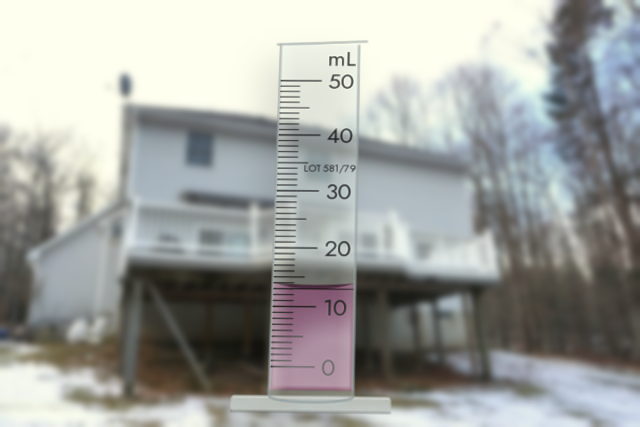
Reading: 13mL
